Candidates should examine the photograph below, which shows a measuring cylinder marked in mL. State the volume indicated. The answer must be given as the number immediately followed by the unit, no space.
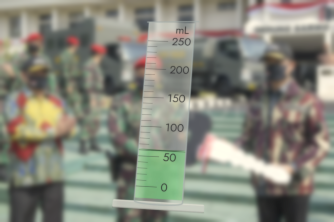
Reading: 60mL
